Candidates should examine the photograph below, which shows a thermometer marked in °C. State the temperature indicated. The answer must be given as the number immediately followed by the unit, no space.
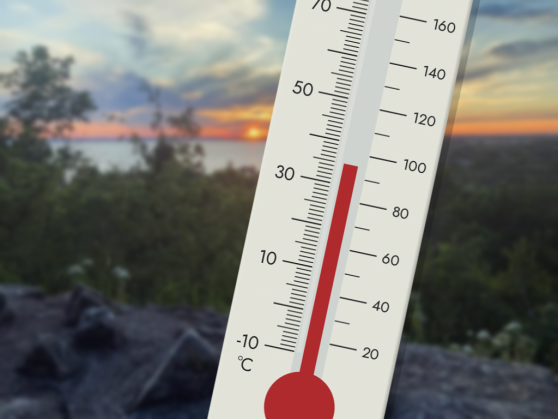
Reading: 35°C
